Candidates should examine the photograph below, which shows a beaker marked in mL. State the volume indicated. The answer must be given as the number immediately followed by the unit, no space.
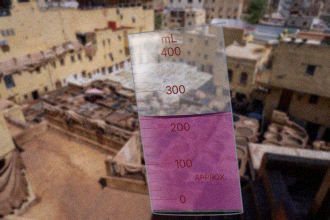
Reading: 225mL
